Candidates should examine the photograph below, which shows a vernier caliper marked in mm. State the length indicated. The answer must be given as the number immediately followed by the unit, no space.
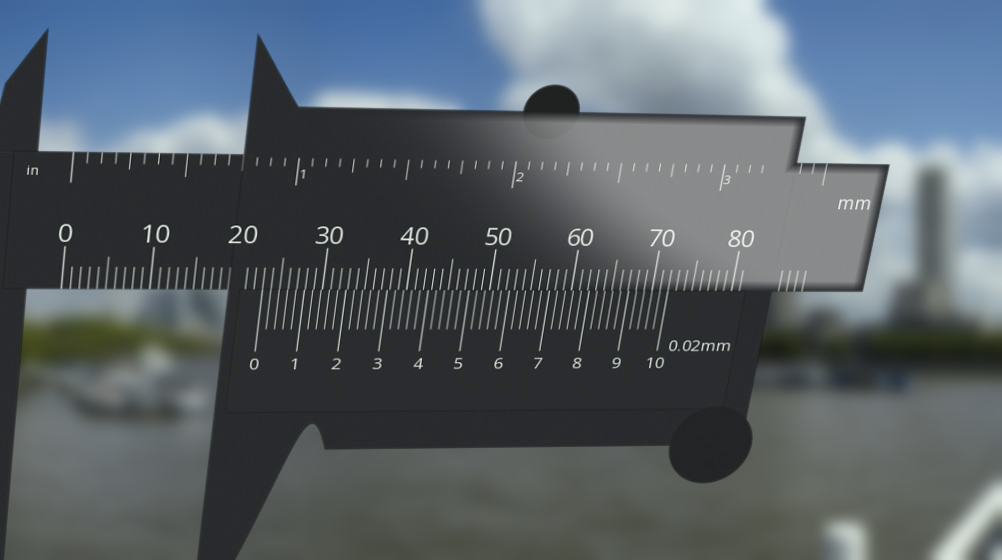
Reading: 23.0mm
